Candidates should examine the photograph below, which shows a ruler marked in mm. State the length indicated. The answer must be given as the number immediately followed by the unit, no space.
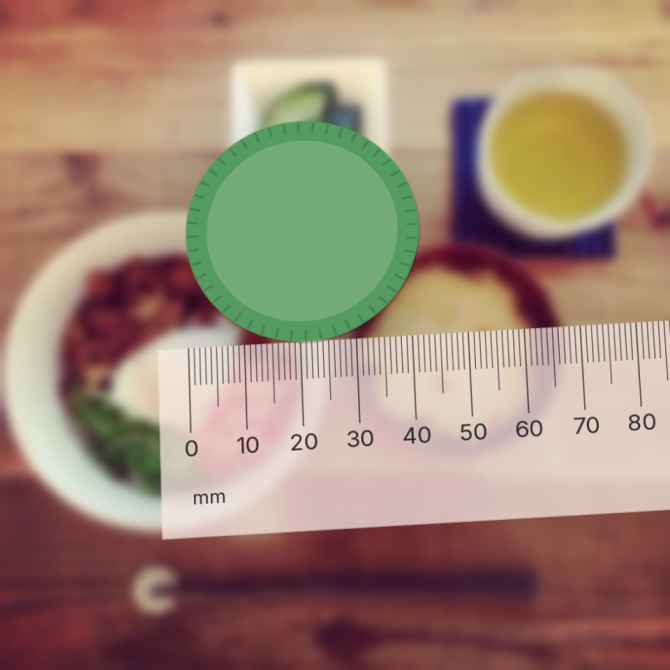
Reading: 42mm
